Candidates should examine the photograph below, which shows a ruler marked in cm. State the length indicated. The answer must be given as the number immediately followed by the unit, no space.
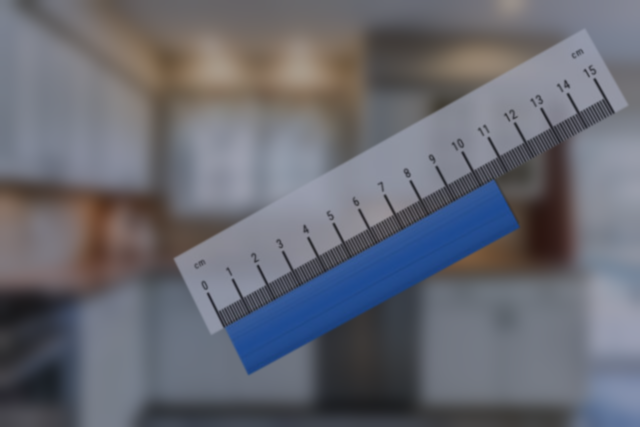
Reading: 10.5cm
